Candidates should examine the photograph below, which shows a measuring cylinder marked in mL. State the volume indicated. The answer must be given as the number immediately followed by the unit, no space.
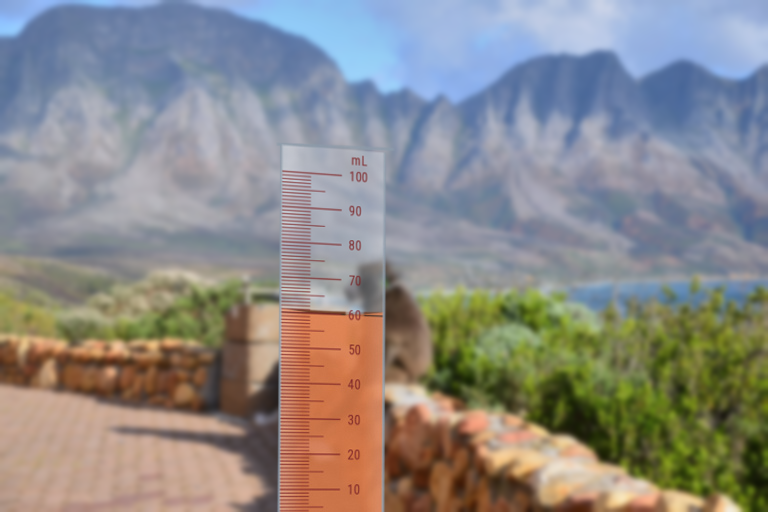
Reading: 60mL
